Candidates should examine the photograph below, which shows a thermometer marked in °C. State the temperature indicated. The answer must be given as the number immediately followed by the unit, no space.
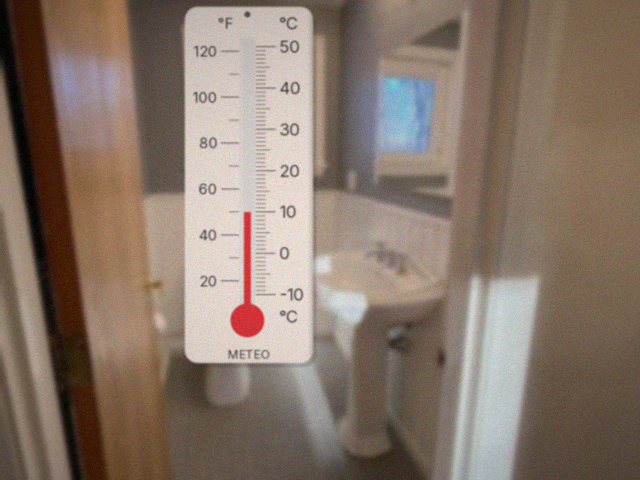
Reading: 10°C
